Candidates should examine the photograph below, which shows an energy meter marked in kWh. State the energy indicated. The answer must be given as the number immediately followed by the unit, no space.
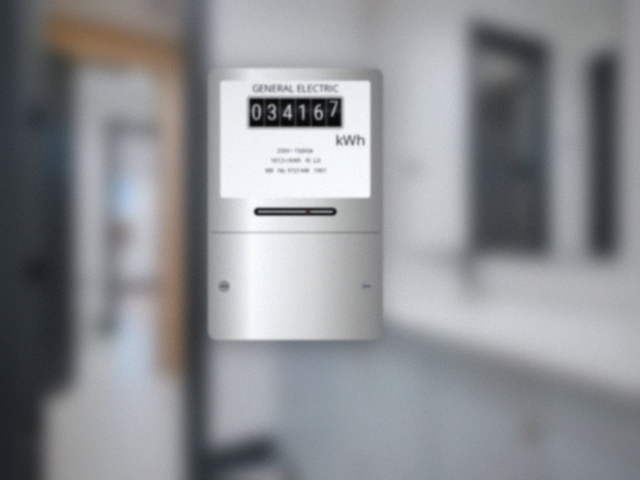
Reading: 34167kWh
